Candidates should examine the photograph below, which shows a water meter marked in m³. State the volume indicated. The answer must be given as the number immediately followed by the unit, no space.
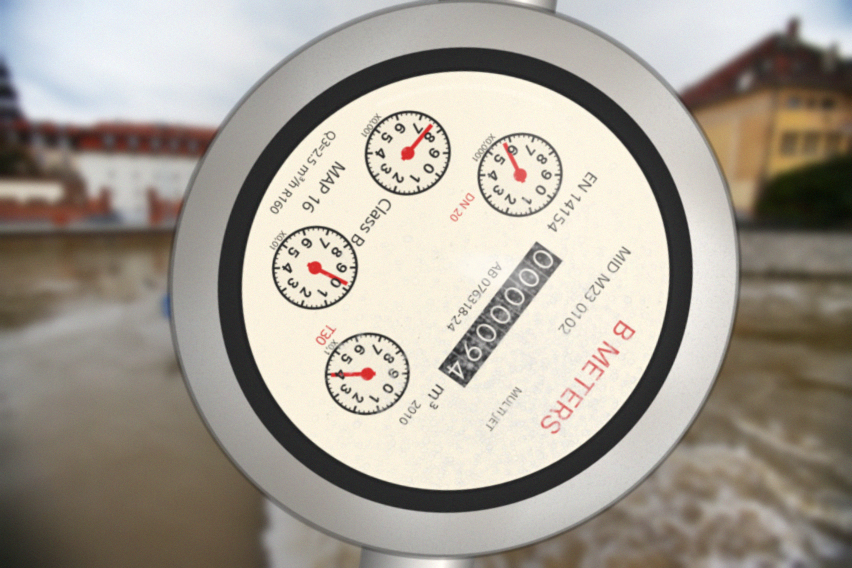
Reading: 94.3975m³
